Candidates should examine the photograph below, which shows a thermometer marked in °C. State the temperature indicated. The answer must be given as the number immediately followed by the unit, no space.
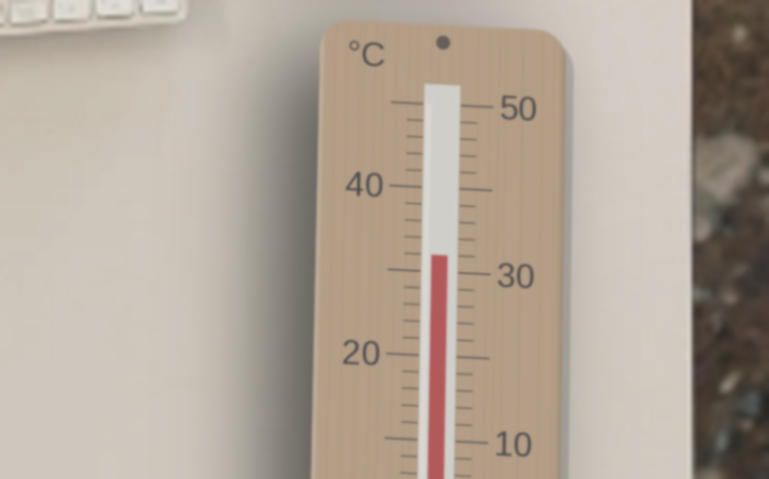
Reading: 32°C
